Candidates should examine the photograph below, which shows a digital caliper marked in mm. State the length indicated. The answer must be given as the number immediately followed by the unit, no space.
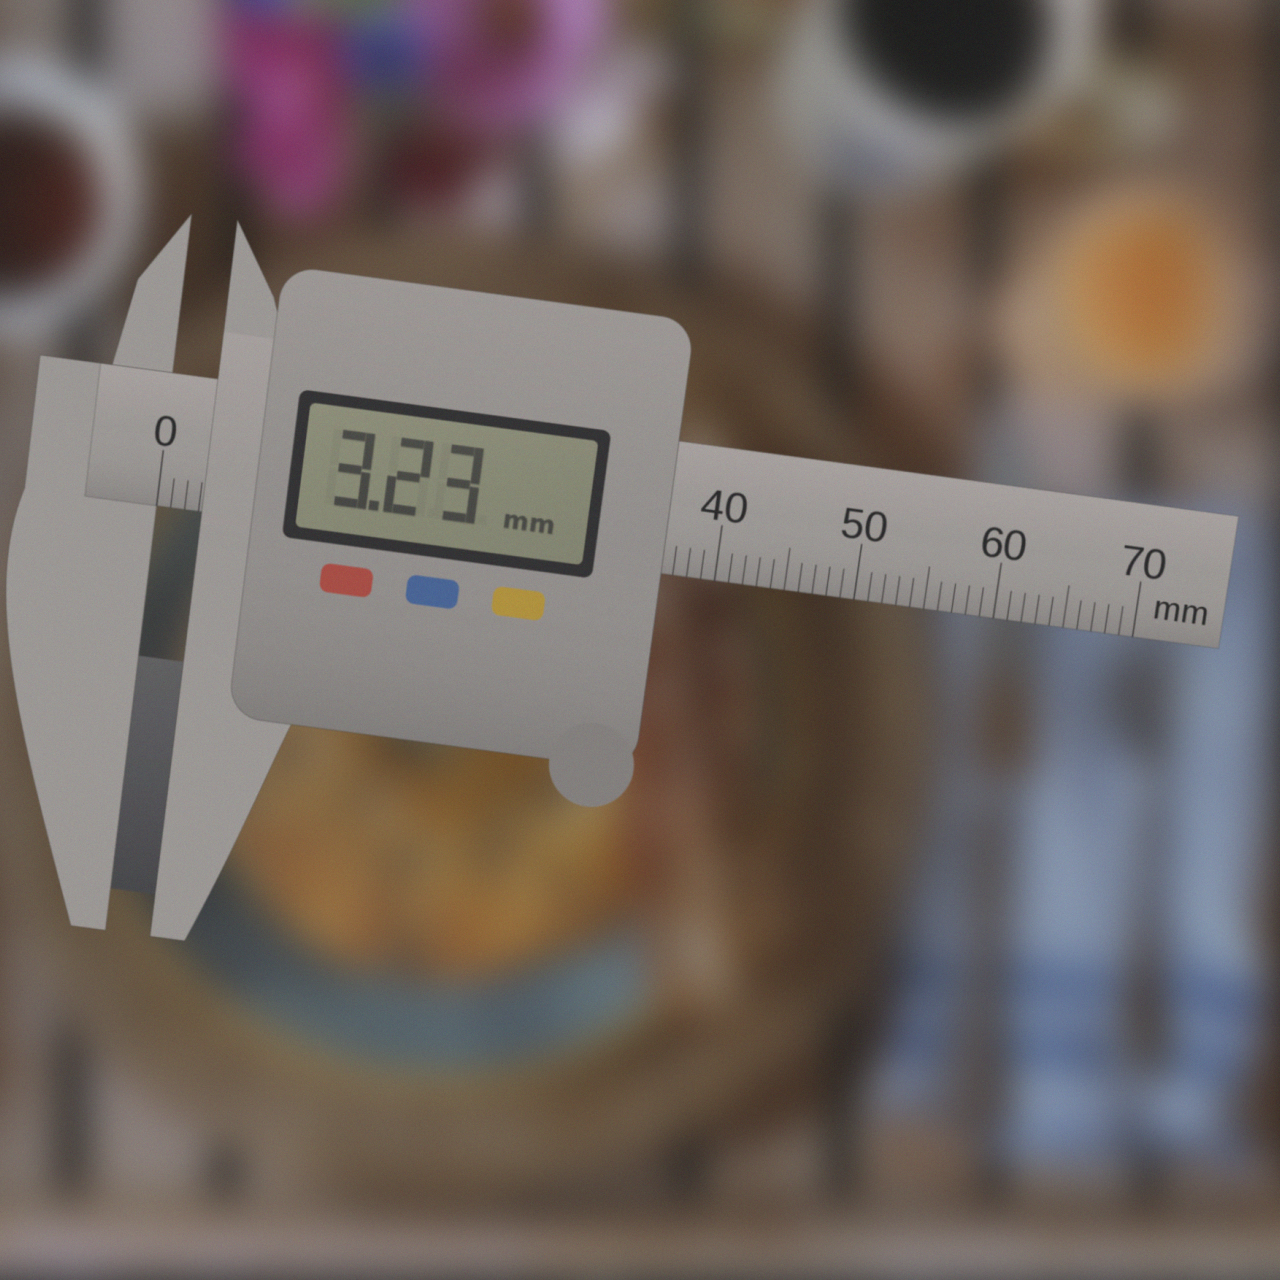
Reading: 3.23mm
